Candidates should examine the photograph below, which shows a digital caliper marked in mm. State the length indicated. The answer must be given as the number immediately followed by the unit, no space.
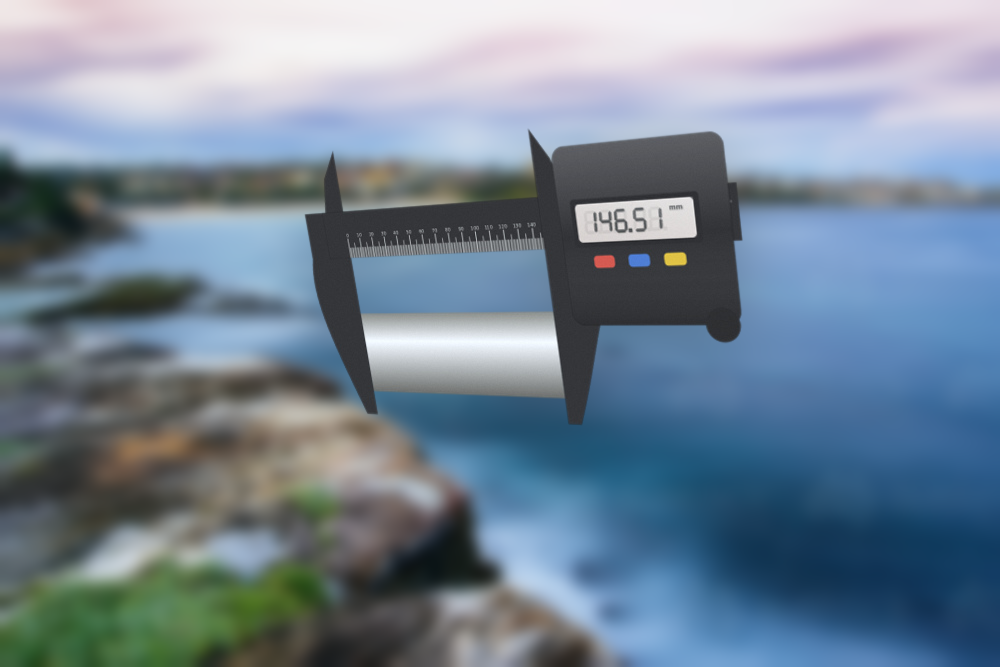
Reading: 146.51mm
